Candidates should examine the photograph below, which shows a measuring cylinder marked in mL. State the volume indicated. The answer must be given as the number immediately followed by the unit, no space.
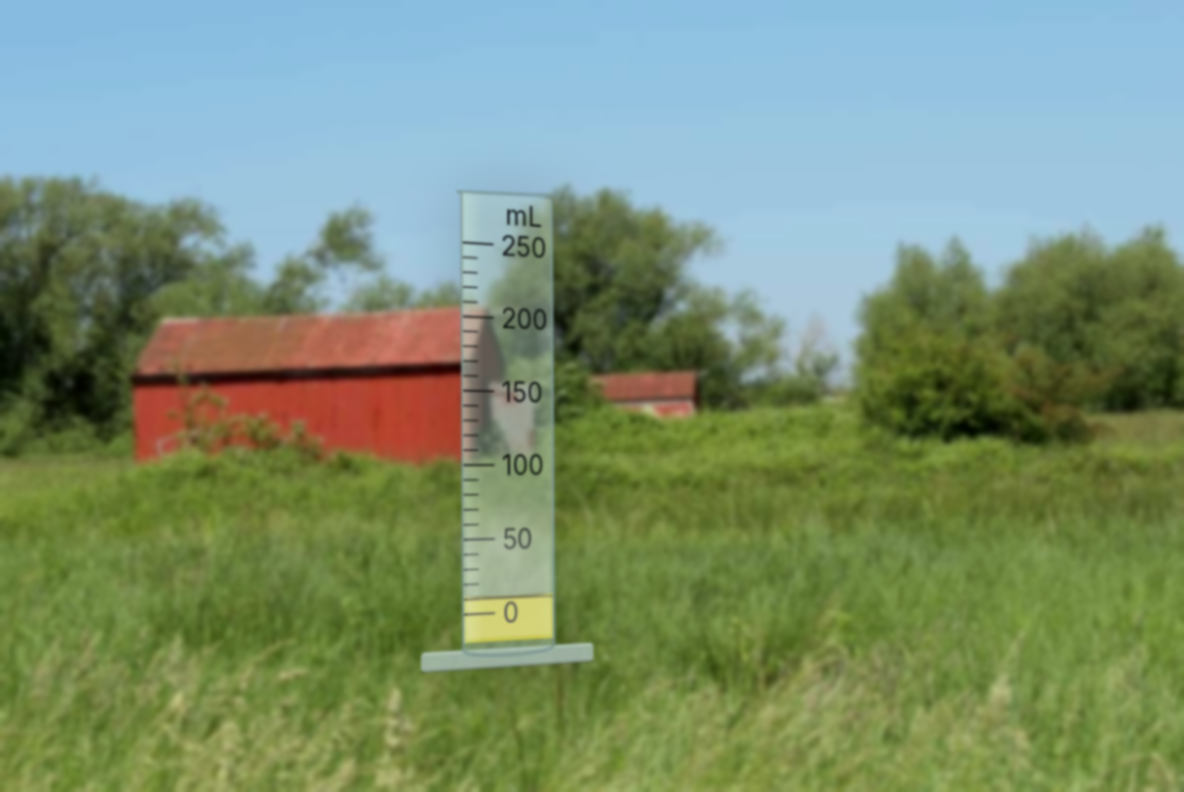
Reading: 10mL
